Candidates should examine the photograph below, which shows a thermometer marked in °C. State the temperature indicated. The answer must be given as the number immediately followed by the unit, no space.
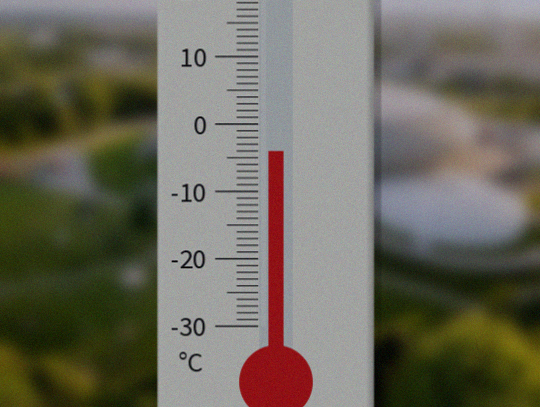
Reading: -4°C
